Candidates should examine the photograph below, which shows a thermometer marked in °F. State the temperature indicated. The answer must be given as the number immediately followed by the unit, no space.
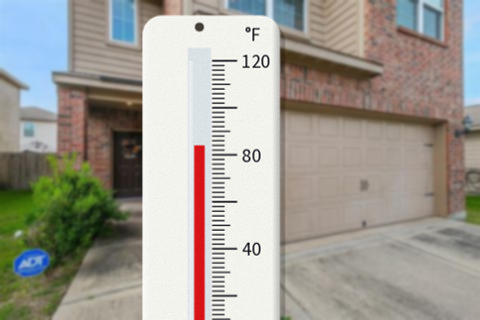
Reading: 84°F
